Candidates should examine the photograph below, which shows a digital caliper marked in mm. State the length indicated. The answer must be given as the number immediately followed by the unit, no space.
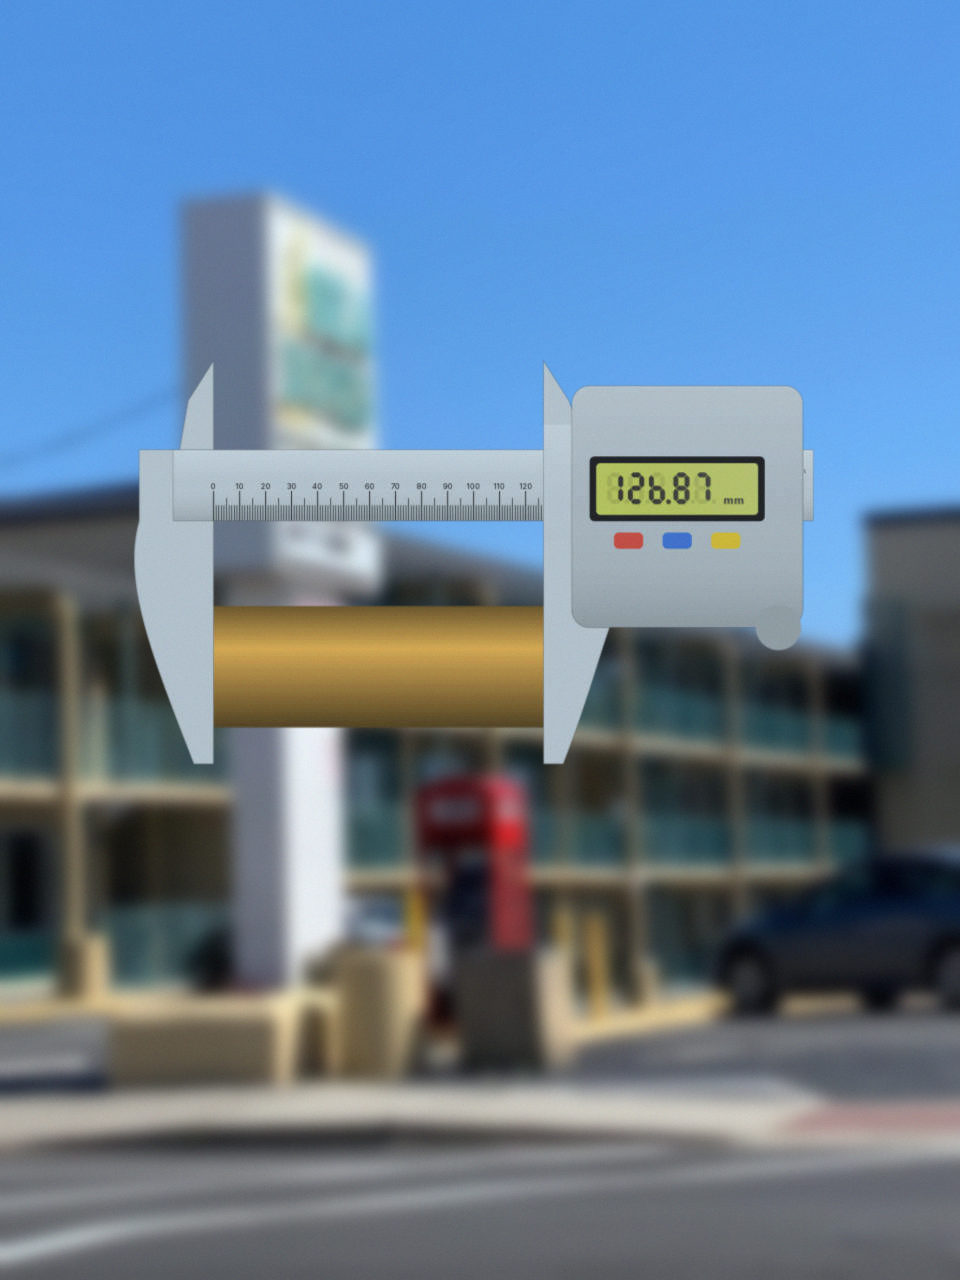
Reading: 126.87mm
